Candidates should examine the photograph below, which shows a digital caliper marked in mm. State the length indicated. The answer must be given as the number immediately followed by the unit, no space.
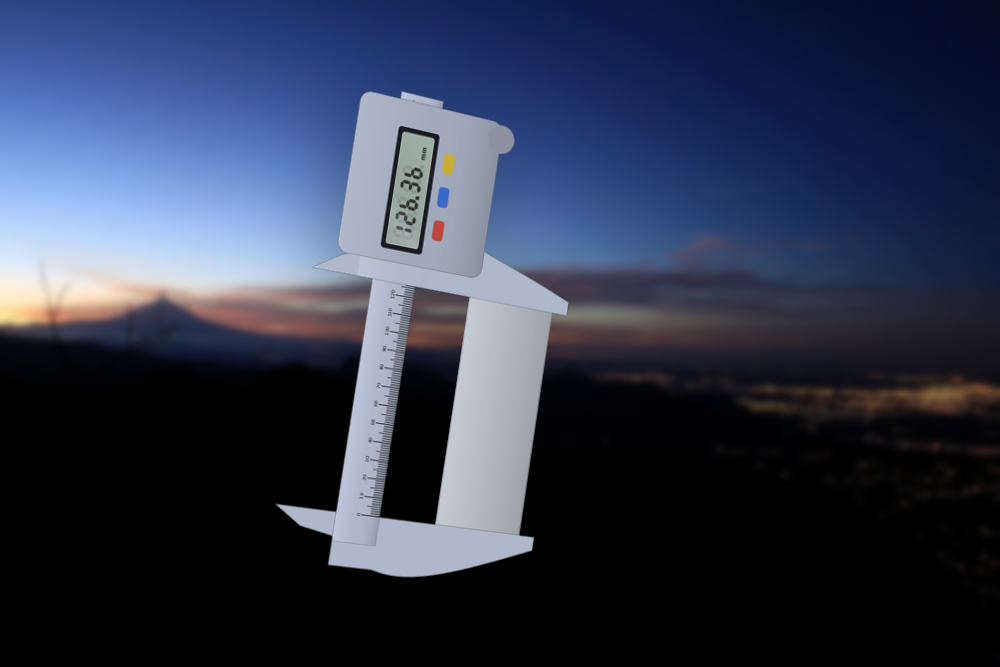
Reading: 126.36mm
